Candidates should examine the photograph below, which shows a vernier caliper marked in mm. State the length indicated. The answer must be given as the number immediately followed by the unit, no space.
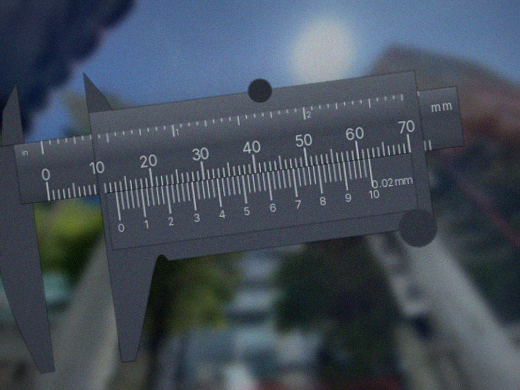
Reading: 13.0mm
